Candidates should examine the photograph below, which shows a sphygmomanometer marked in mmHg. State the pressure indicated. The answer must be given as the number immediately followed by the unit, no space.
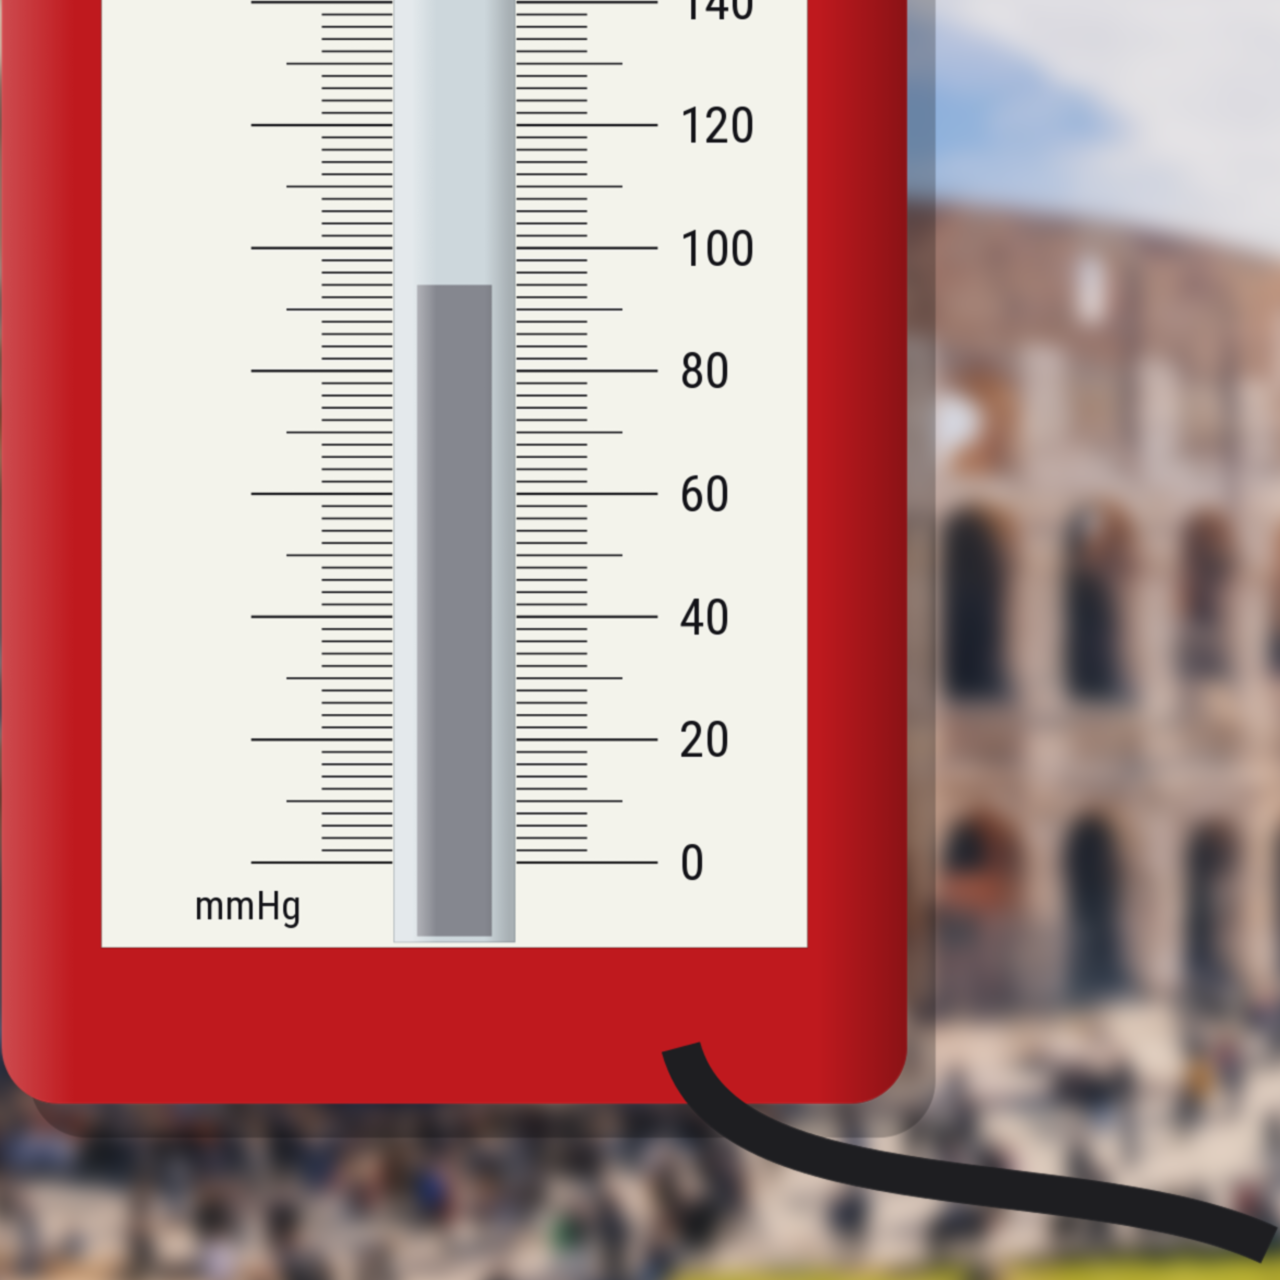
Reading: 94mmHg
